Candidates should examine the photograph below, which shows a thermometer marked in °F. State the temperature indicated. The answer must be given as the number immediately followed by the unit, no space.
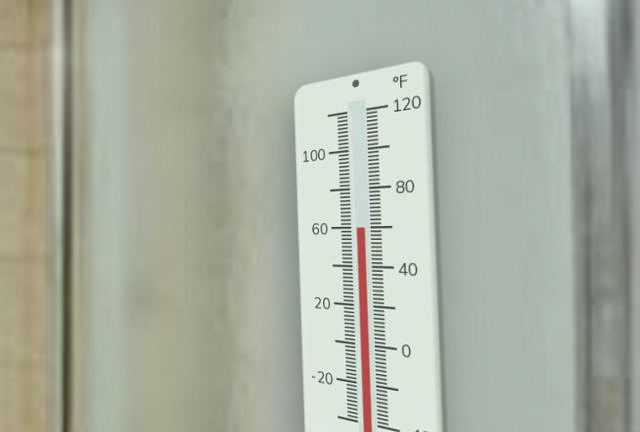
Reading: 60°F
